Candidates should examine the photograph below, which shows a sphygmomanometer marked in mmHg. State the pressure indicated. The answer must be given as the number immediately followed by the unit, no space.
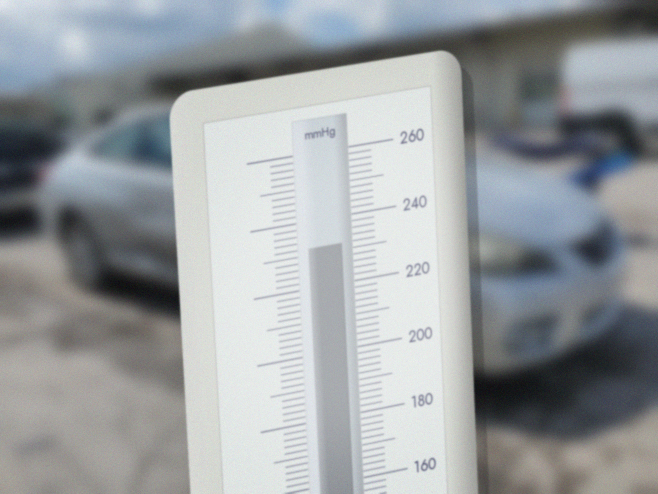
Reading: 232mmHg
